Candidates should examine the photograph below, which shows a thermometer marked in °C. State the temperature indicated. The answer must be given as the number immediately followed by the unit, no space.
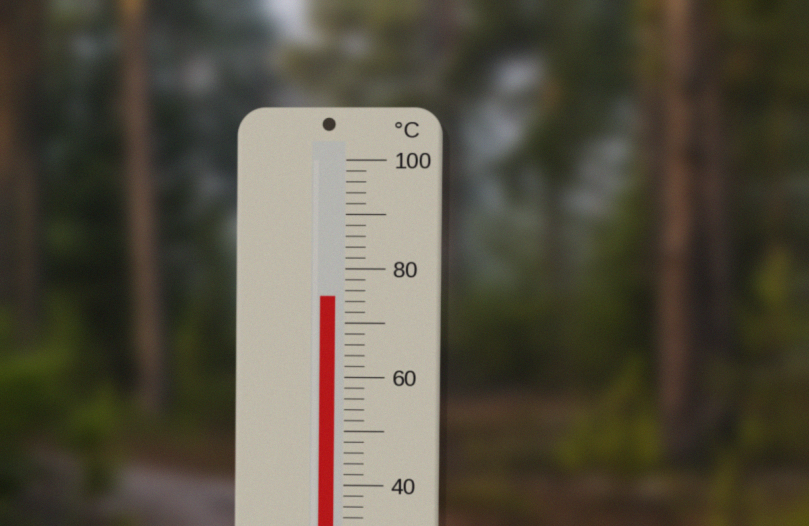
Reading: 75°C
